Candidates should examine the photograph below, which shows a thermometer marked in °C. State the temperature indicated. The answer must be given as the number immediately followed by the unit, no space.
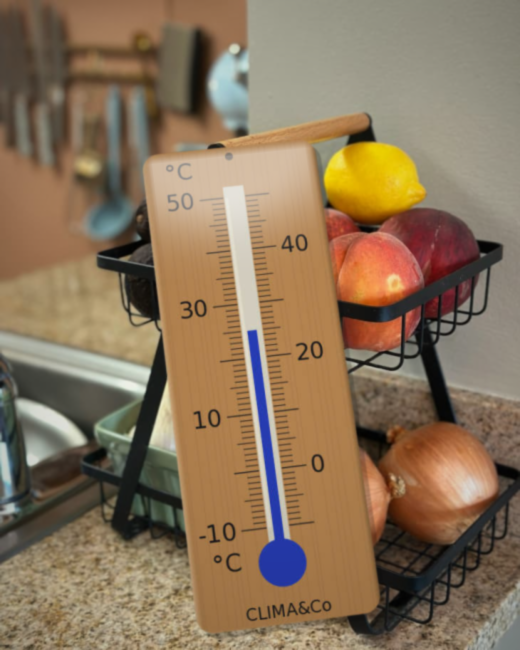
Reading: 25°C
